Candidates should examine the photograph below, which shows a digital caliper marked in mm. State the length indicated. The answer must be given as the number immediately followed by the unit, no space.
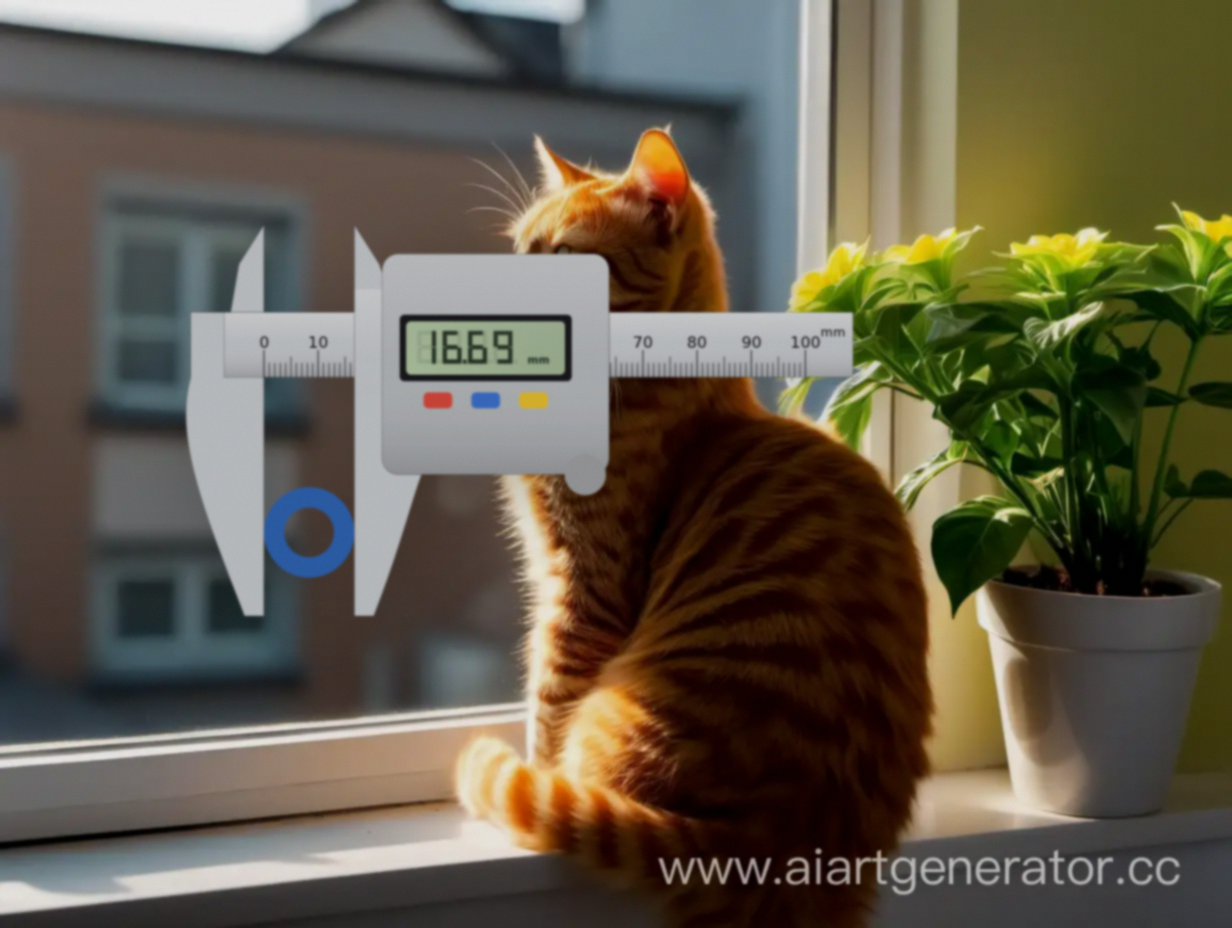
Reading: 16.69mm
